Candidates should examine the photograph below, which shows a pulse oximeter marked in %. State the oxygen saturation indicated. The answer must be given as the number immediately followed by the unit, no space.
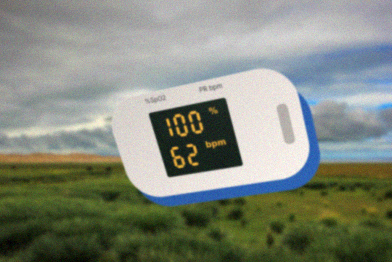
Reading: 100%
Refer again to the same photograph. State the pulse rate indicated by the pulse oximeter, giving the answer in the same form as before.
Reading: 62bpm
